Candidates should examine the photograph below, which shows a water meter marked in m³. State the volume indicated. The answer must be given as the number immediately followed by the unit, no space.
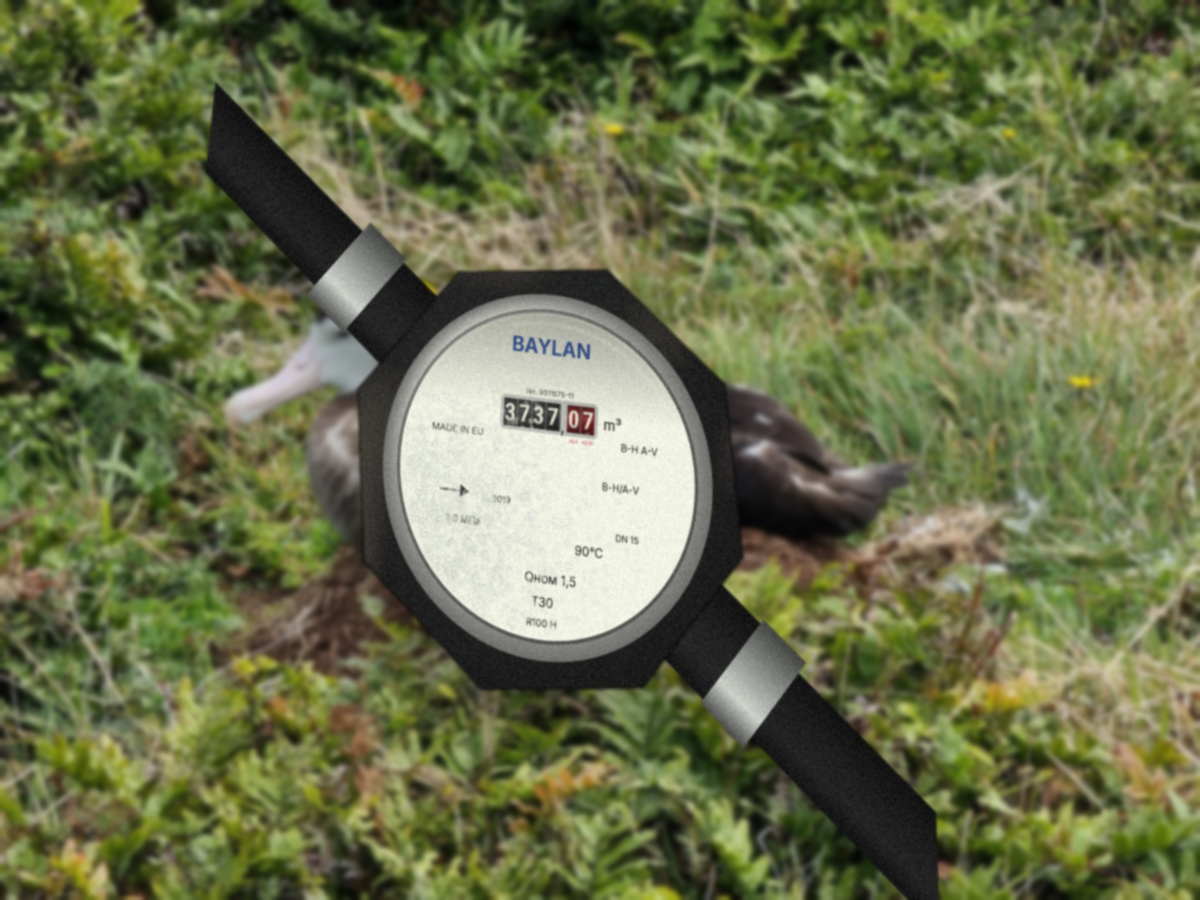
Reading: 3737.07m³
